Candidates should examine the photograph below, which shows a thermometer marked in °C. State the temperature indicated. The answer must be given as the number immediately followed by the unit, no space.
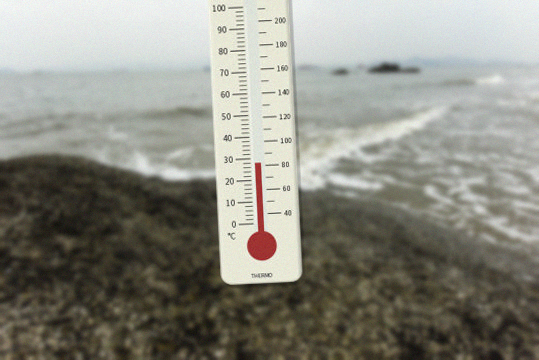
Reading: 28°C
